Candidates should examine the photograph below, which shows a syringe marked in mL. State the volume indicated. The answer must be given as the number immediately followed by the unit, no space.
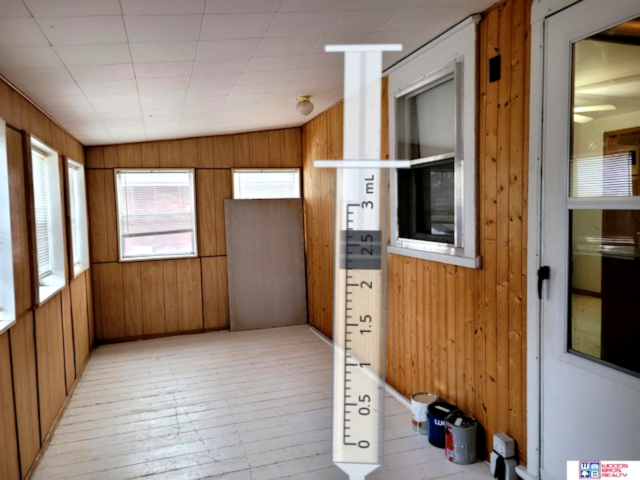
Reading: 2.2mL
